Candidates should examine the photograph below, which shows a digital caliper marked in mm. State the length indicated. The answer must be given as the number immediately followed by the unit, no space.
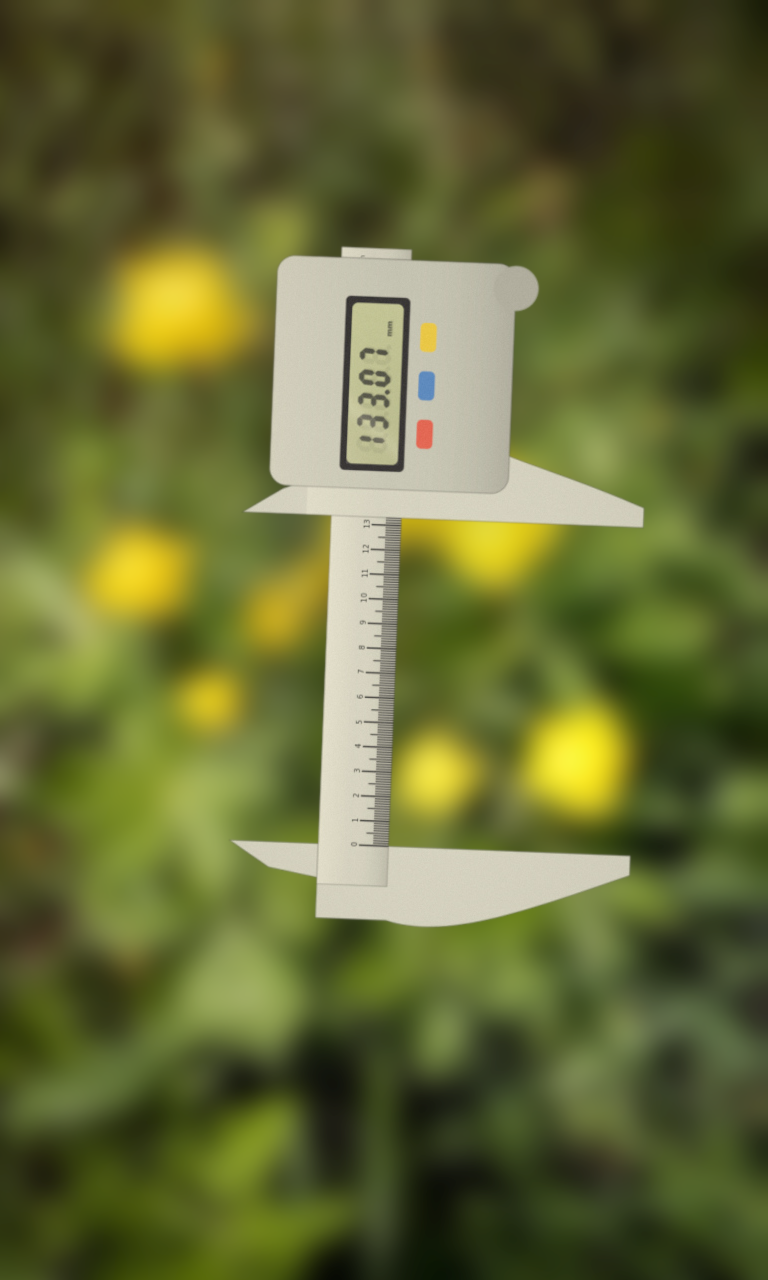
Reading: 133.07mm
